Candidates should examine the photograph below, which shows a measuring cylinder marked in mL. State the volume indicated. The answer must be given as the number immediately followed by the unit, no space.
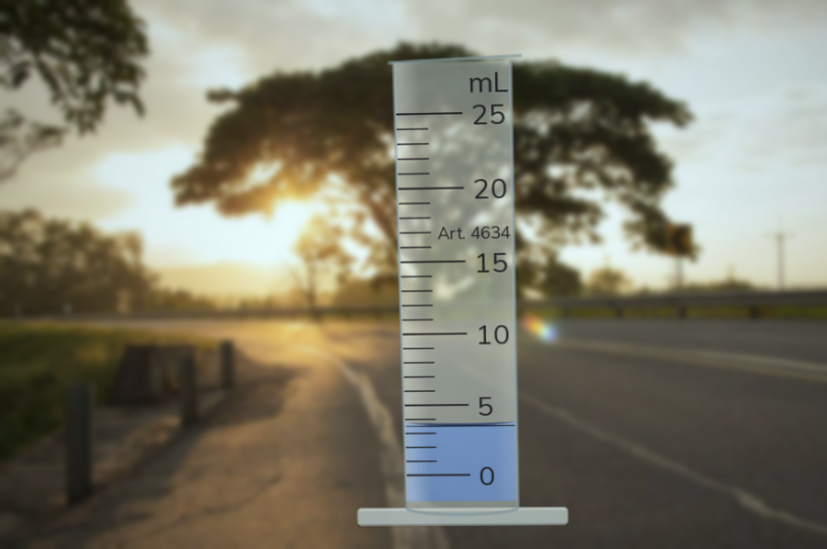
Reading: 3.5mL
